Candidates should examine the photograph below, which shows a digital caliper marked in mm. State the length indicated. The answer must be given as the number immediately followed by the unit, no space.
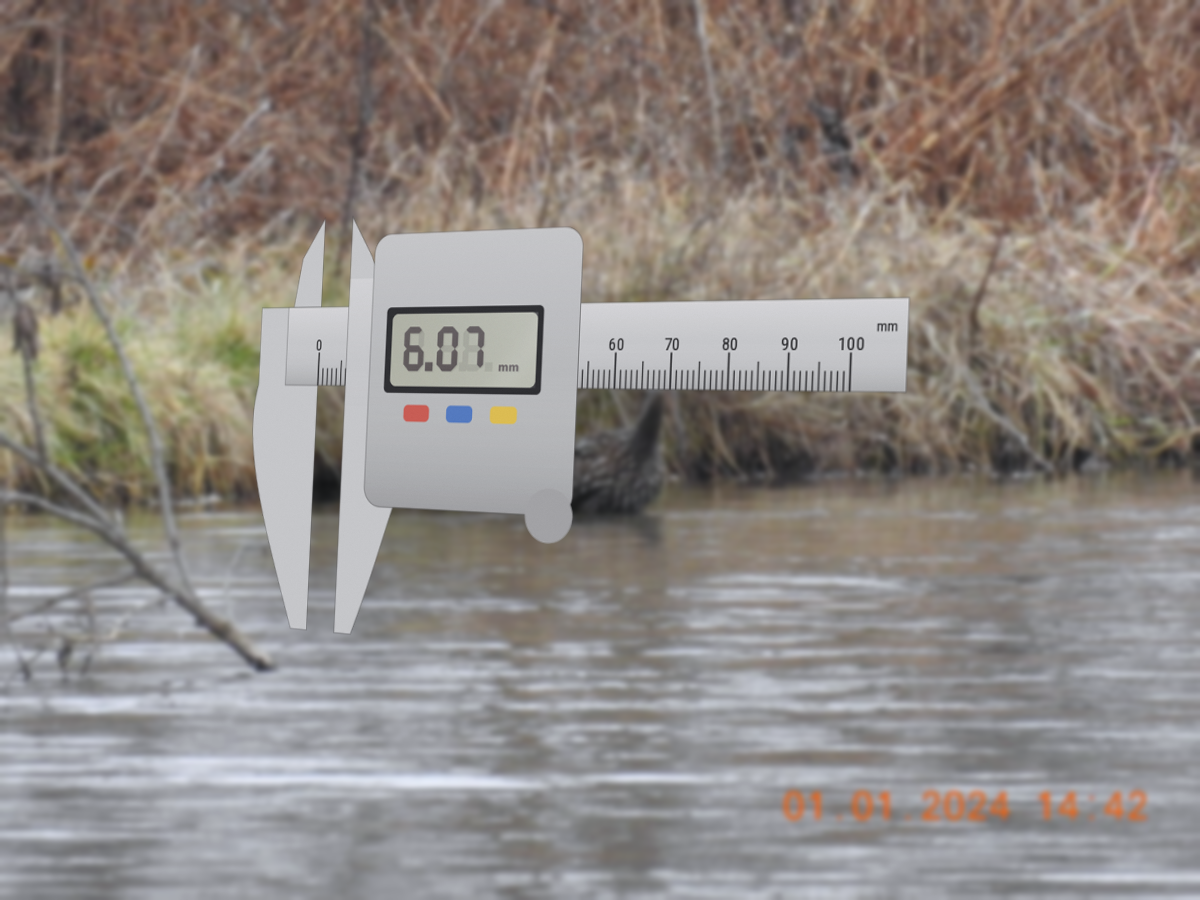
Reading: 6.07mm
